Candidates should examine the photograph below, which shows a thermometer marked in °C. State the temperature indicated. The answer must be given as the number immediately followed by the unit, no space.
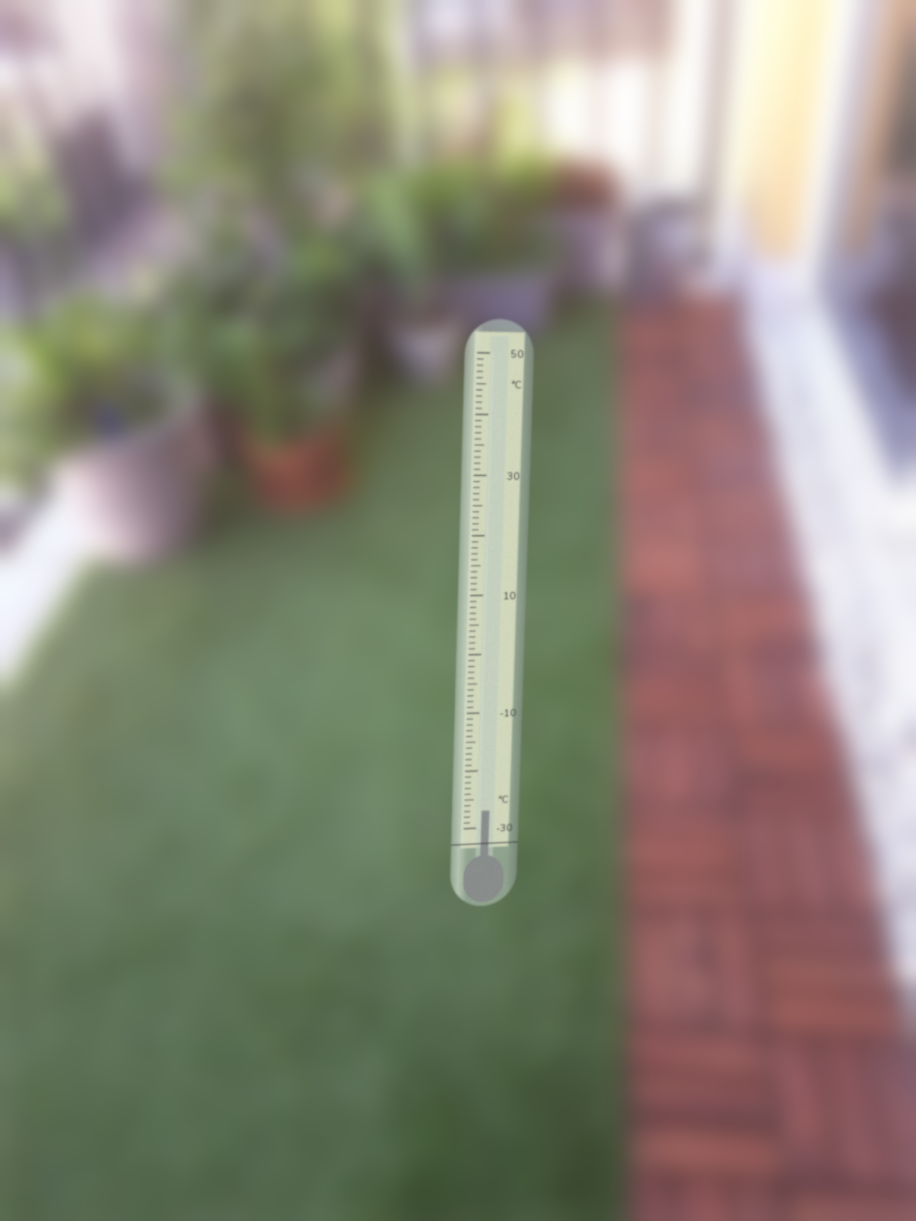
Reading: -27°C
